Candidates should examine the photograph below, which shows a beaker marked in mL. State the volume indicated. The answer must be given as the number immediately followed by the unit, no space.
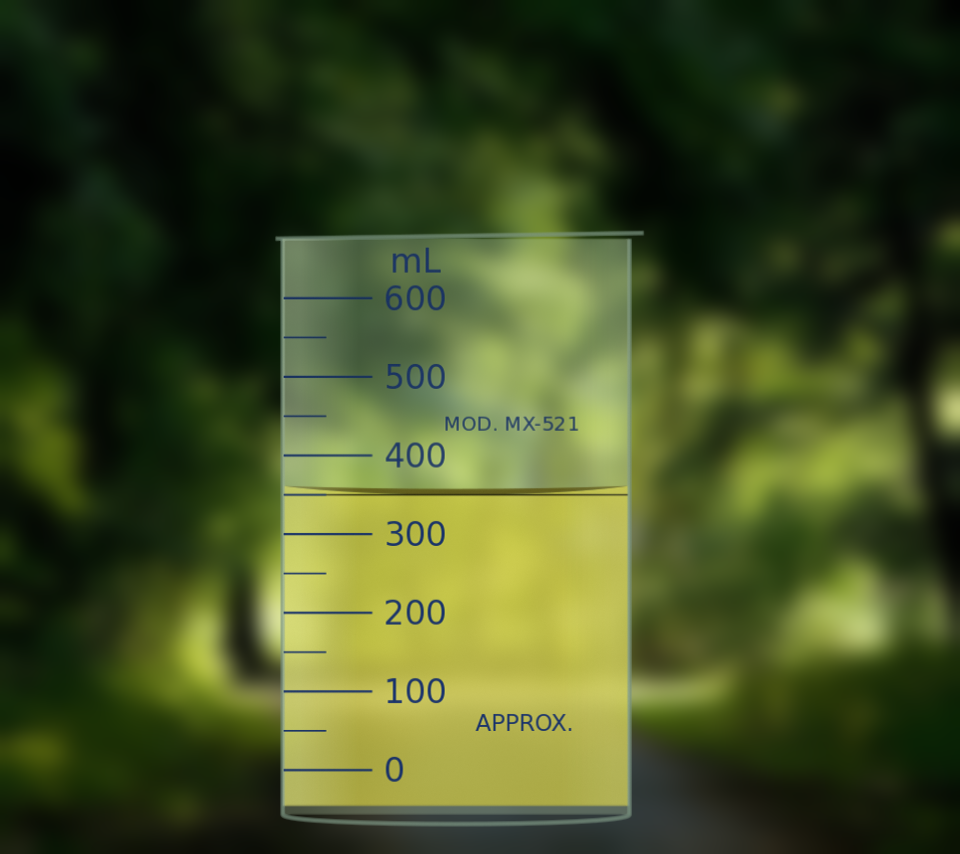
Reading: 350mL
